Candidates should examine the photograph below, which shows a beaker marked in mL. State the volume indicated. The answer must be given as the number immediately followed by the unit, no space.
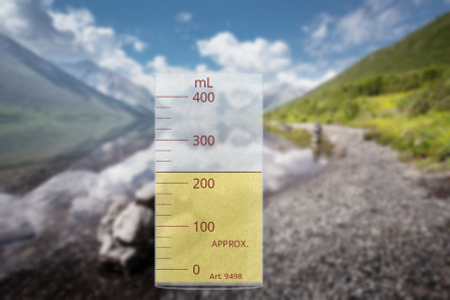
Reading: 225mL
